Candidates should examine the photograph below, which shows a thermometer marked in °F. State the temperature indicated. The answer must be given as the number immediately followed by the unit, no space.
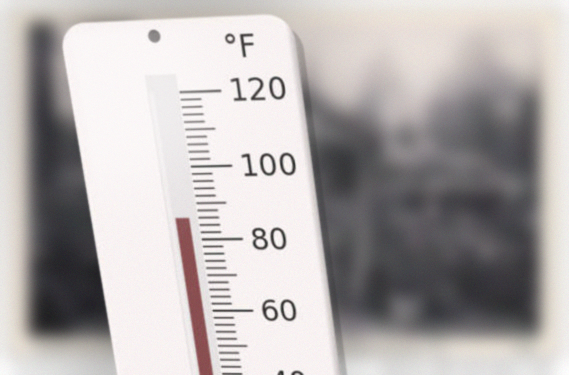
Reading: 86°F
